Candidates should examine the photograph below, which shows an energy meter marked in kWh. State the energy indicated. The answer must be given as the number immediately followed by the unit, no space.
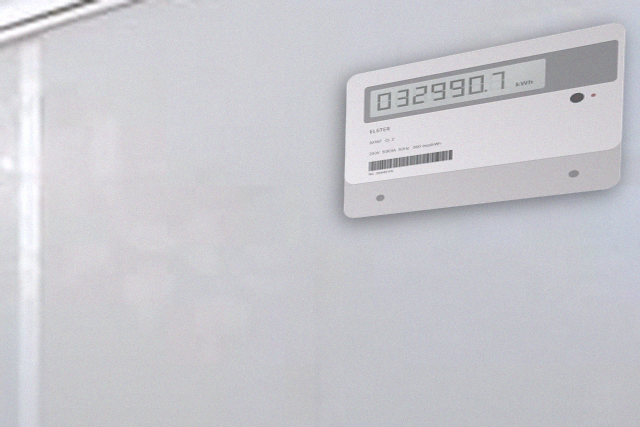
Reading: 32990.7kWh
